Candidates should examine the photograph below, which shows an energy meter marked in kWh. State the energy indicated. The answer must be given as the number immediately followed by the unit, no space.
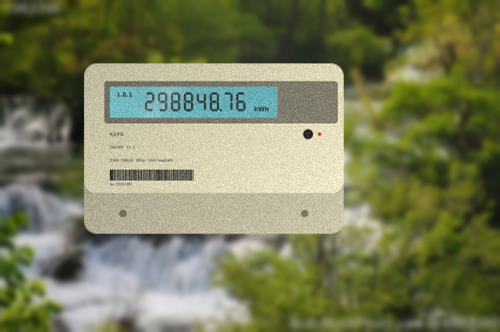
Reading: 298848.76kWh
